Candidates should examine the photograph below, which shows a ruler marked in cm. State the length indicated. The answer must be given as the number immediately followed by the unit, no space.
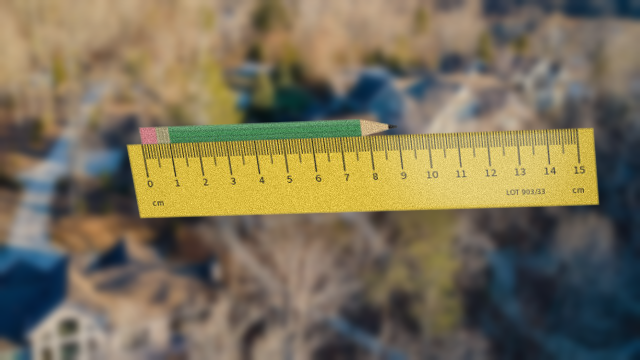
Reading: 9cm
